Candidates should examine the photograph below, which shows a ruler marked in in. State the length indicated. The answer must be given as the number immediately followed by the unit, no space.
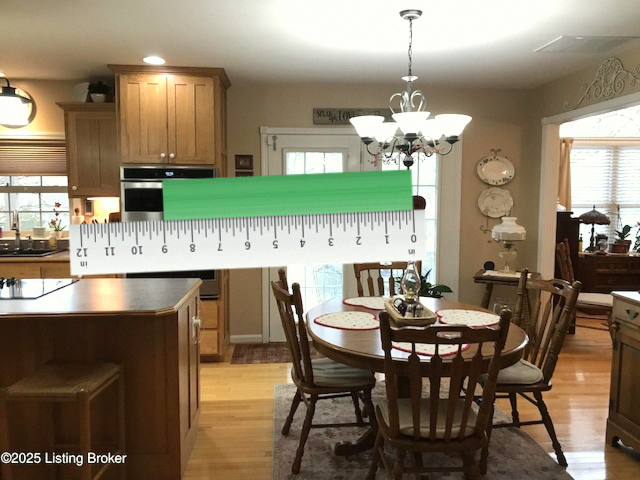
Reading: 9in
